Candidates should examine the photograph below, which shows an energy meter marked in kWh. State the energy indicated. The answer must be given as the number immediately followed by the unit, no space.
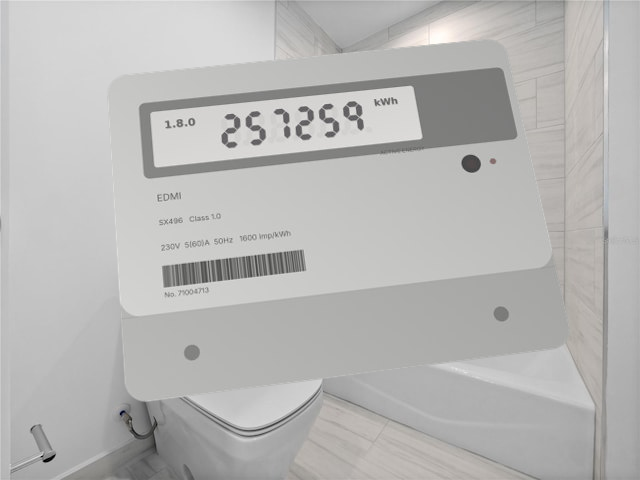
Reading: 257259kWh
